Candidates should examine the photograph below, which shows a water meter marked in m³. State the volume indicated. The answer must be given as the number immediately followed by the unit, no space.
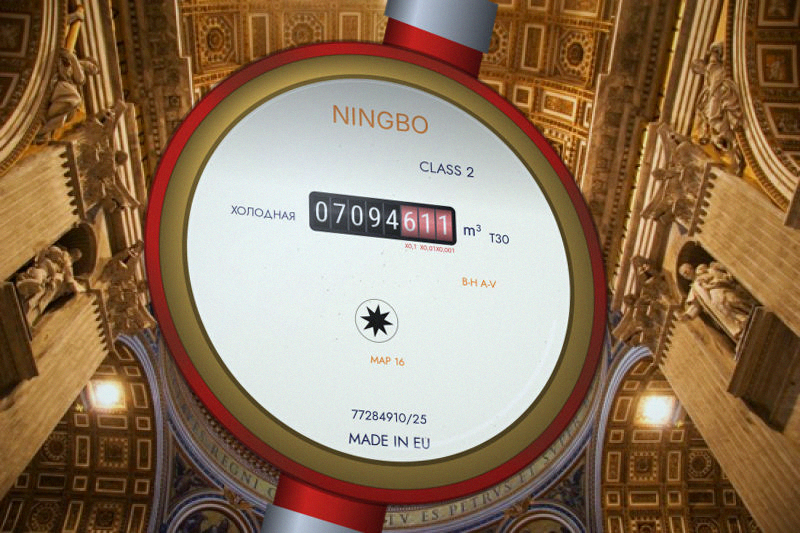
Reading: 7094.611m³
